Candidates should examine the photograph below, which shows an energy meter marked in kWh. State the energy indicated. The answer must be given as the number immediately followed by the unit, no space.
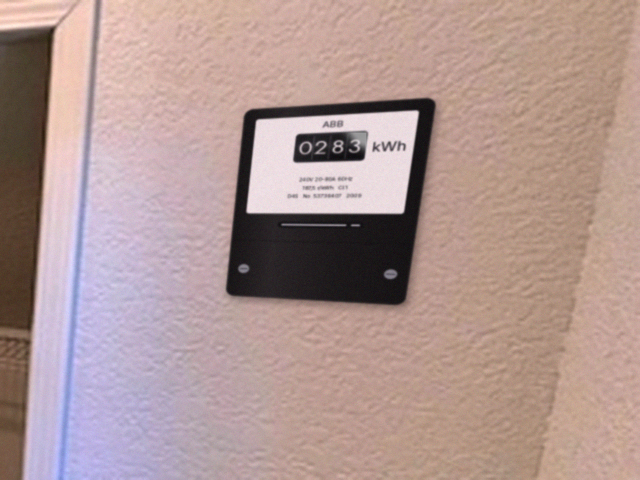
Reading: 283kWh
